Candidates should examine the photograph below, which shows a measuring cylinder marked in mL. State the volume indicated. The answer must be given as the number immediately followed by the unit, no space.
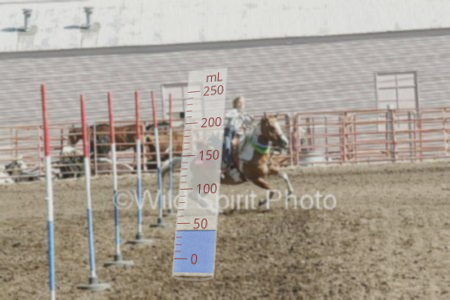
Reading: 40mL
